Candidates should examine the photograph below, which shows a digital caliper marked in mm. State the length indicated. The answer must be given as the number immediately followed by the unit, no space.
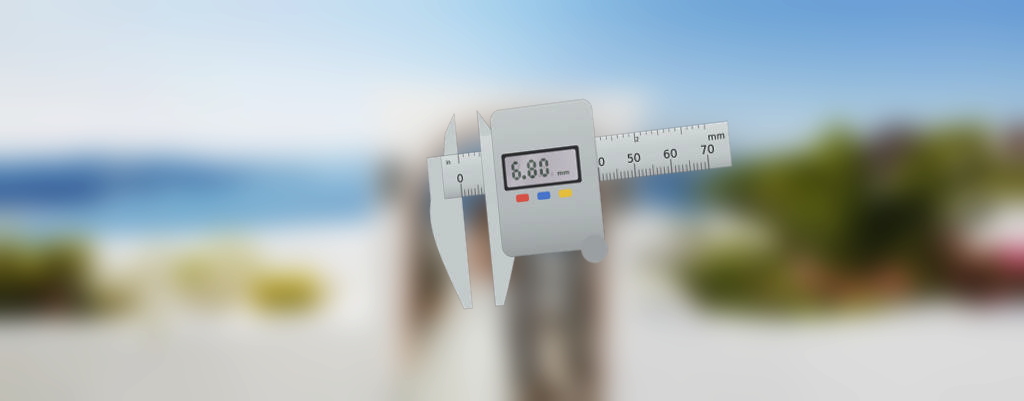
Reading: 6.80mm
